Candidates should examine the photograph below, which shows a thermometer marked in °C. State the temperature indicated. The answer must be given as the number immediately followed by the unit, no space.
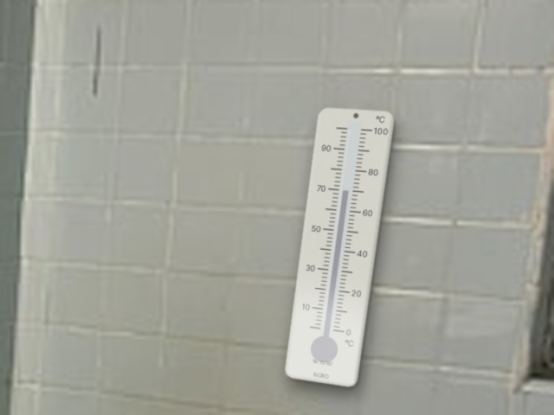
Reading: 70°C
